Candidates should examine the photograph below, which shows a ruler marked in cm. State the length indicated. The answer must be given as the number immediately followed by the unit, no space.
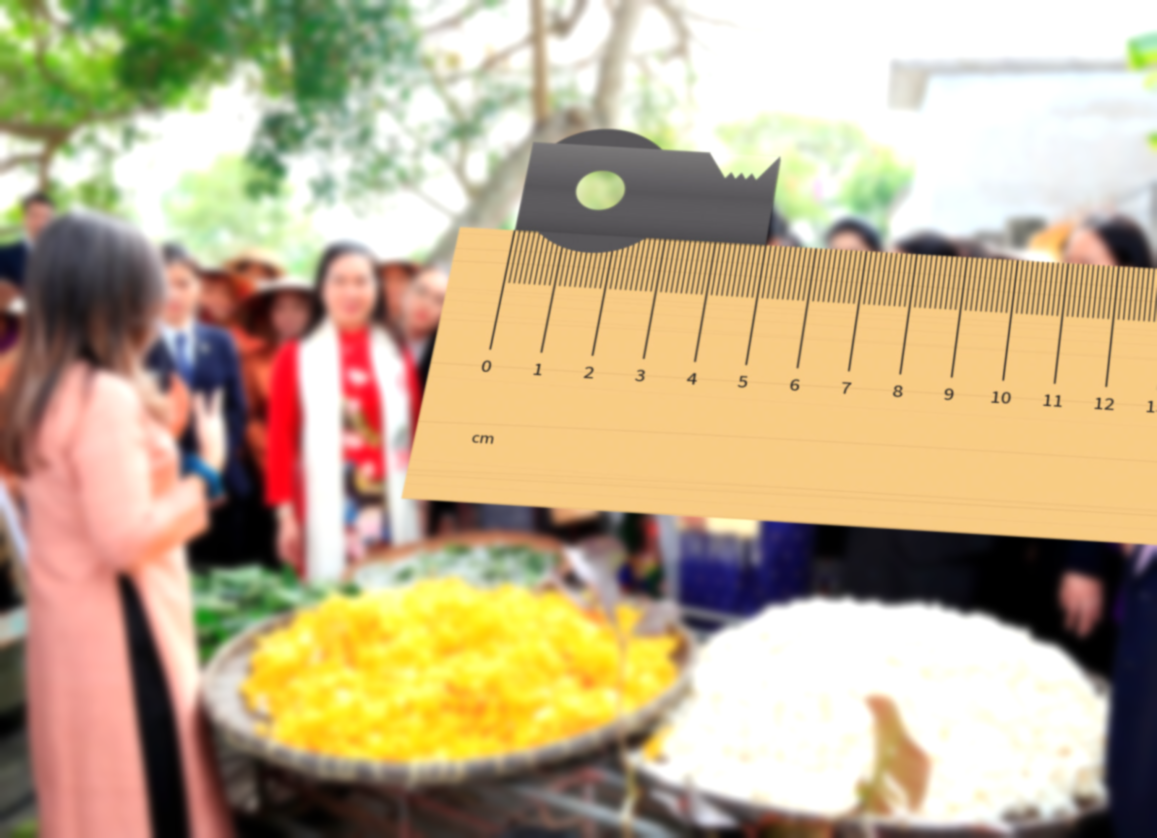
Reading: 5cm
